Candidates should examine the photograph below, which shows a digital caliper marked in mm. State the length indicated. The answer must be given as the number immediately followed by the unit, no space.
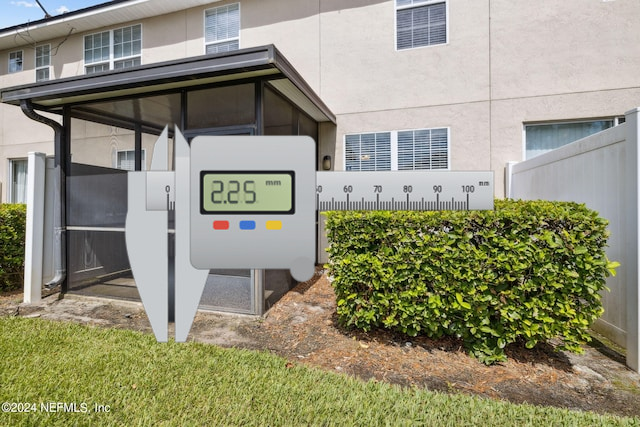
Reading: 2.25mm
